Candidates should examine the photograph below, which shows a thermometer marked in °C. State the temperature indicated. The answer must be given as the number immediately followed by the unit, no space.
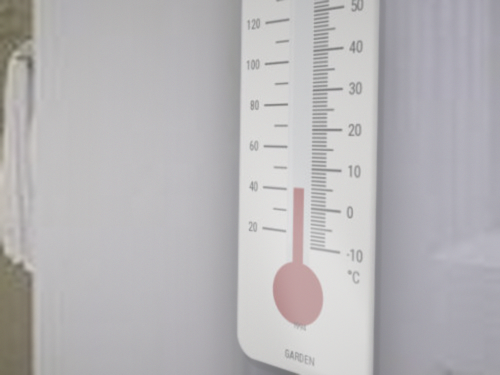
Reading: 5°C
